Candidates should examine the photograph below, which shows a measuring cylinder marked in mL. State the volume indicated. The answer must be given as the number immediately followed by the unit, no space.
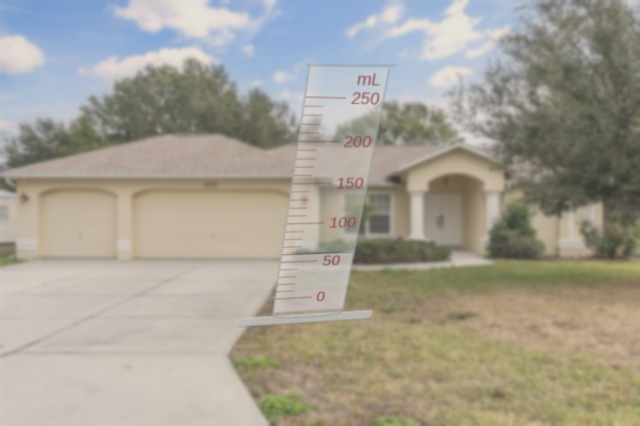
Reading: 60mL
